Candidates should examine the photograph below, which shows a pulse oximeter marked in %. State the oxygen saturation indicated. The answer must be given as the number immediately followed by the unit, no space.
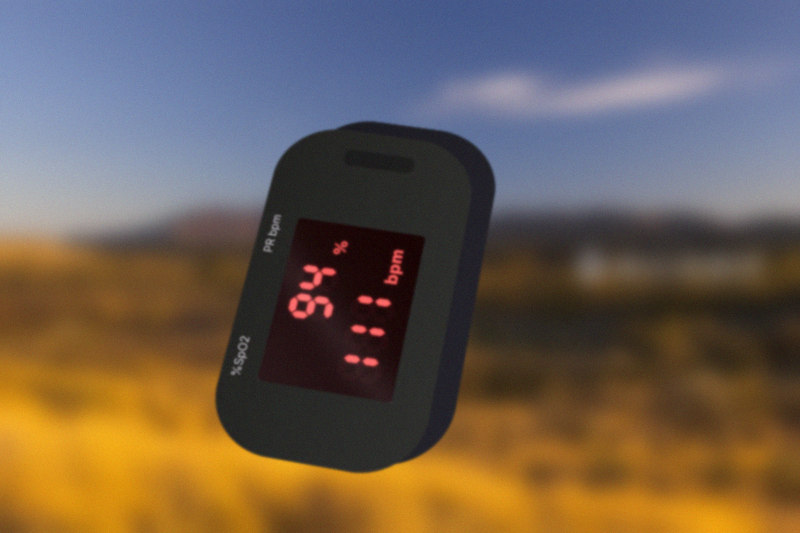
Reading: 94%
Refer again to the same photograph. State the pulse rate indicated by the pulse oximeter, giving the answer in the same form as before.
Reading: 111bpm
